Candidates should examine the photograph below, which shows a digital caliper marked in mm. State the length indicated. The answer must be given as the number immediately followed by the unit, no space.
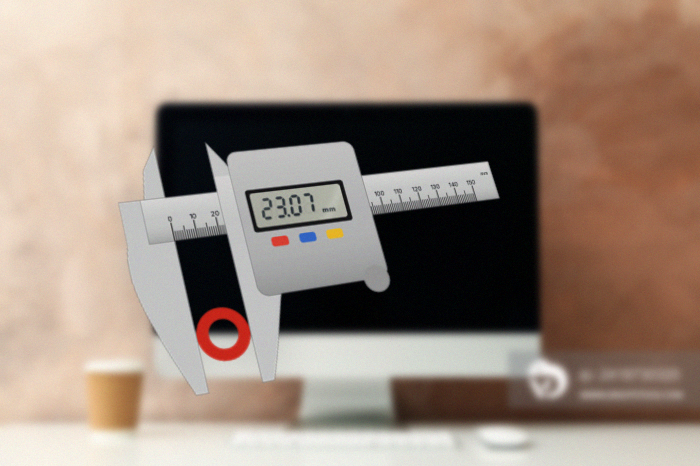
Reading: 23.07mm
